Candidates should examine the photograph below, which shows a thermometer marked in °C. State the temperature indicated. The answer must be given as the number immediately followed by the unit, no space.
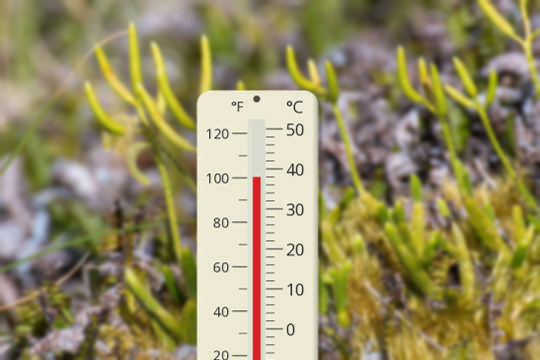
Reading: 38°C
